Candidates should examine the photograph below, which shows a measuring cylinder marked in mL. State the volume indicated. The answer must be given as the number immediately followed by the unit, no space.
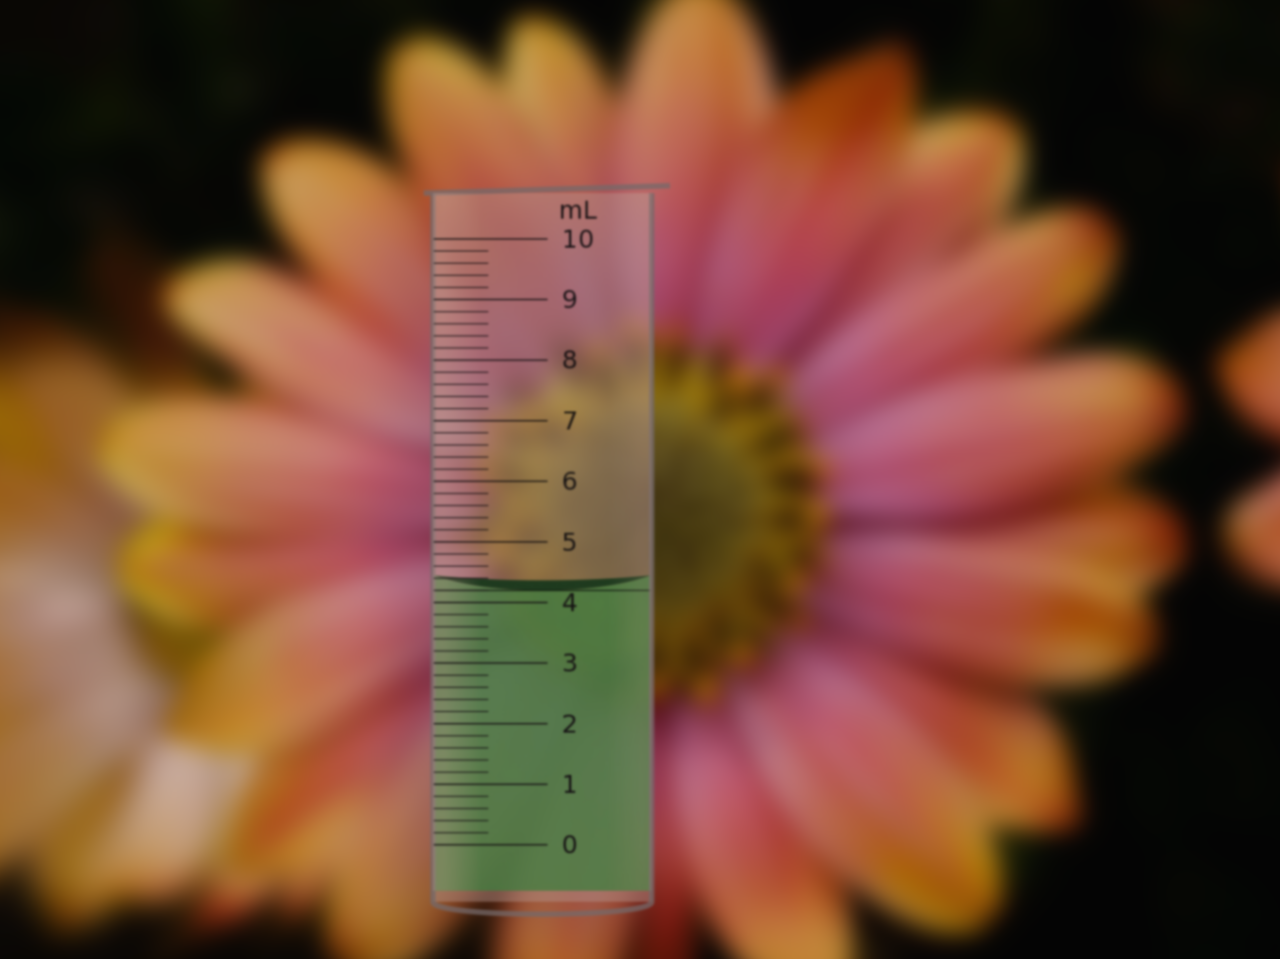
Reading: 4.2mL
